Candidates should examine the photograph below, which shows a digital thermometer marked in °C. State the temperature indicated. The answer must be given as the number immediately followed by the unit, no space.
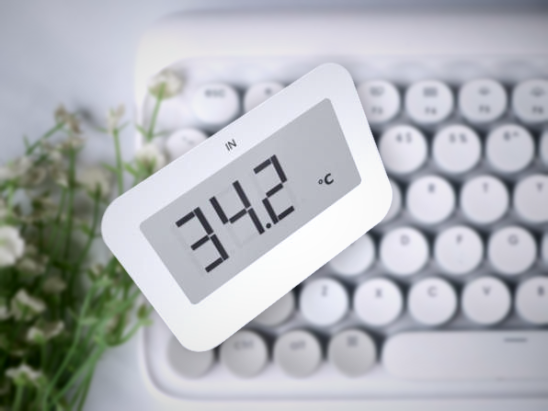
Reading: 34.2°C
